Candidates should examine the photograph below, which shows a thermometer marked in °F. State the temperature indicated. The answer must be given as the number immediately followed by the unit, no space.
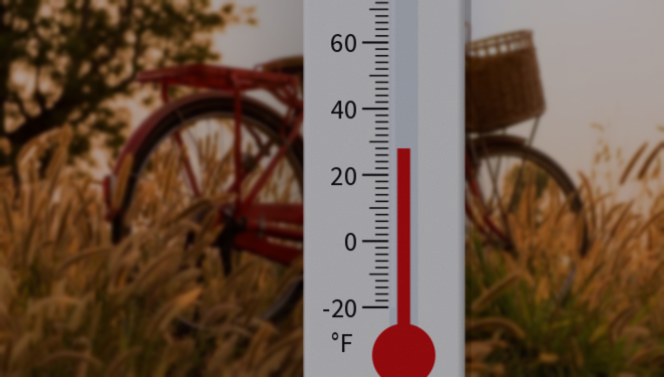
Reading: 28°F
